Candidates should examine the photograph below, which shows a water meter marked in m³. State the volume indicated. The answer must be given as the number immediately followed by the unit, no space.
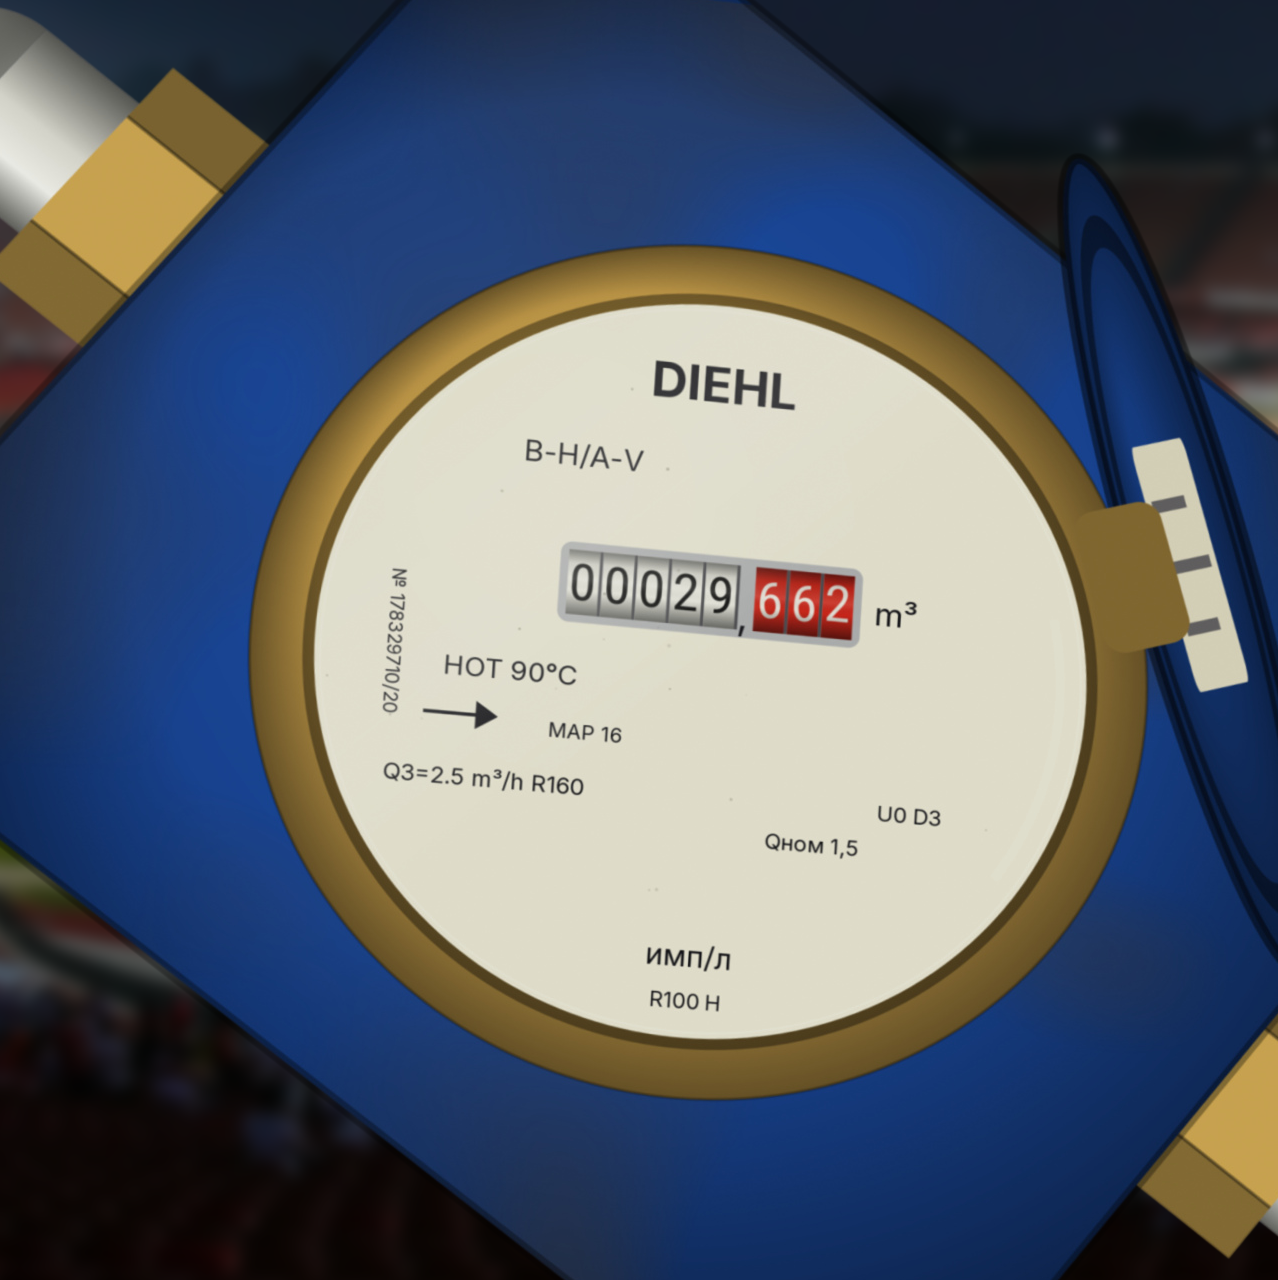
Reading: 29.662m³
